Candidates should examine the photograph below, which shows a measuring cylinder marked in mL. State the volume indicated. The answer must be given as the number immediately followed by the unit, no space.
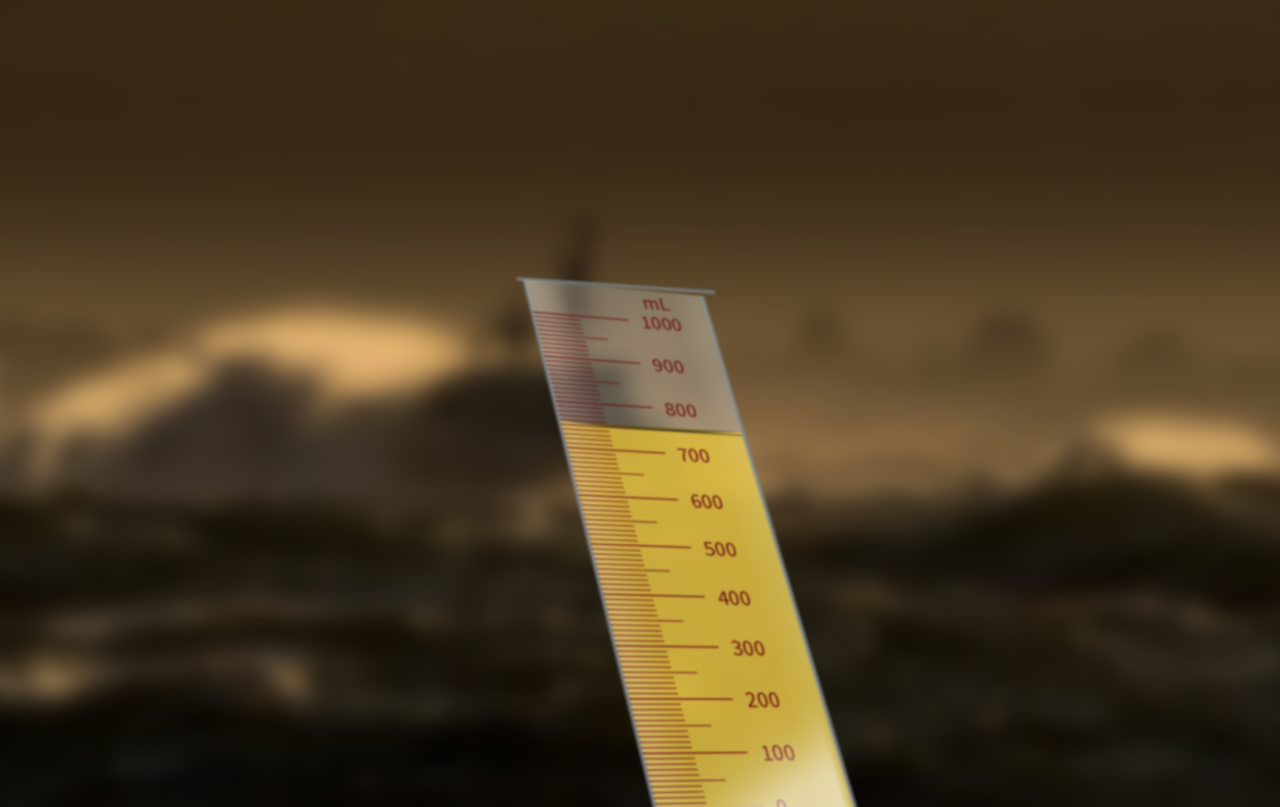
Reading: 750mL
